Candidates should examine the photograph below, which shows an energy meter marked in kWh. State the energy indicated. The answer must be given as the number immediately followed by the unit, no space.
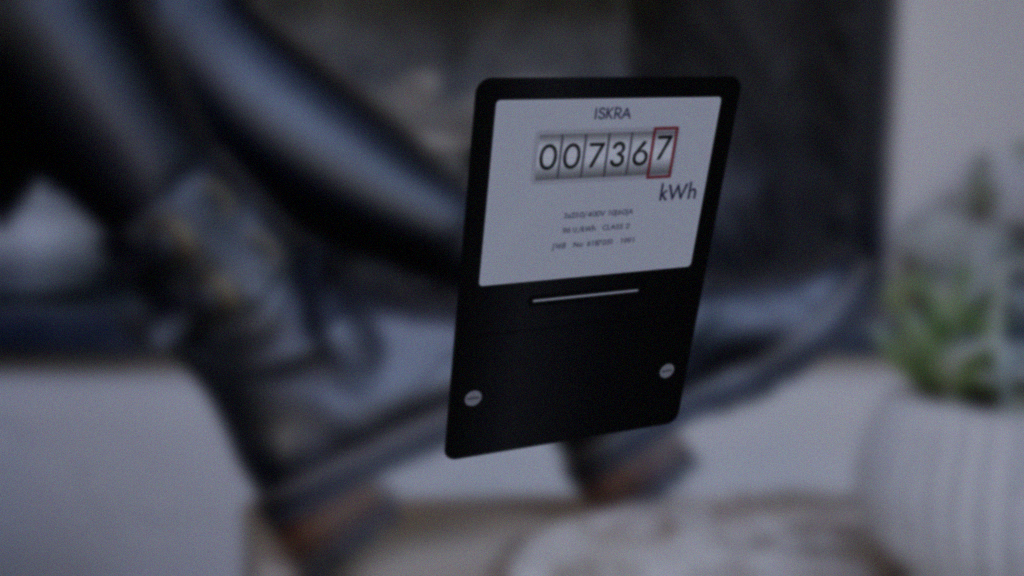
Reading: 736.7kWh
